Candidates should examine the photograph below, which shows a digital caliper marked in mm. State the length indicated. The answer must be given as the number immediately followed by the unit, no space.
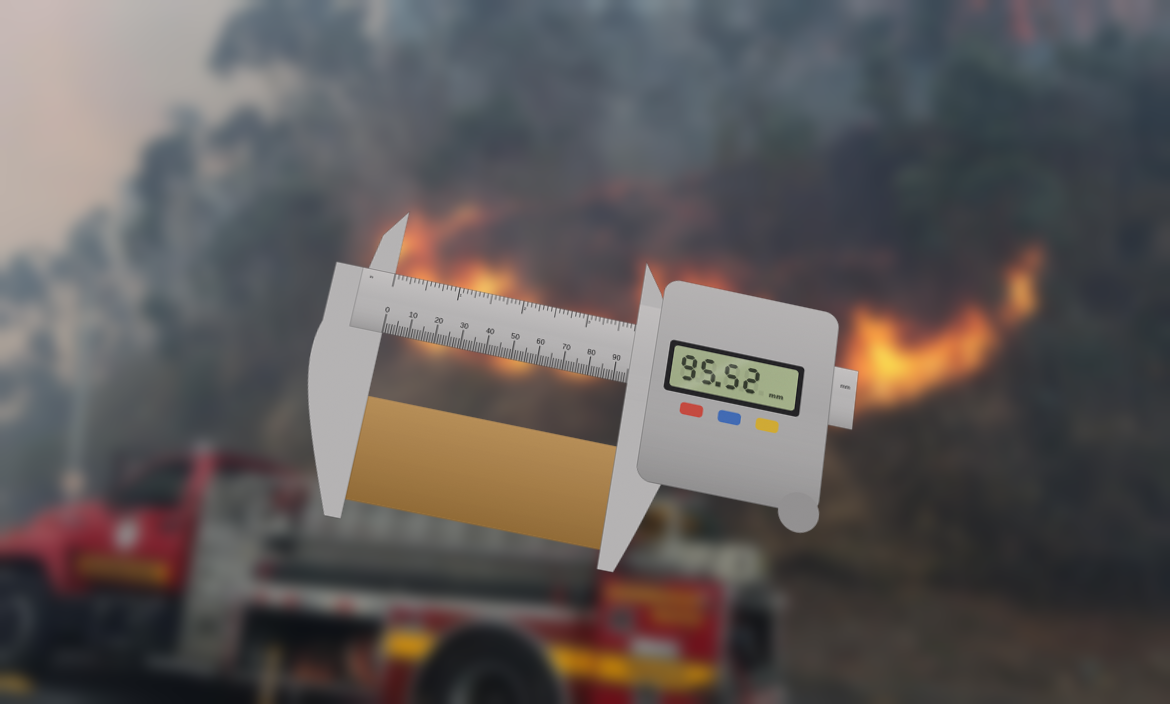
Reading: 95.52mm
